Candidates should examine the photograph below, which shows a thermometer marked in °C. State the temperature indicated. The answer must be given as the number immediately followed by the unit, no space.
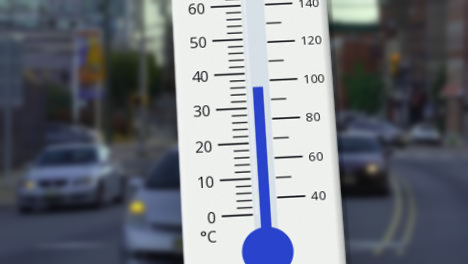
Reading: 36°C
